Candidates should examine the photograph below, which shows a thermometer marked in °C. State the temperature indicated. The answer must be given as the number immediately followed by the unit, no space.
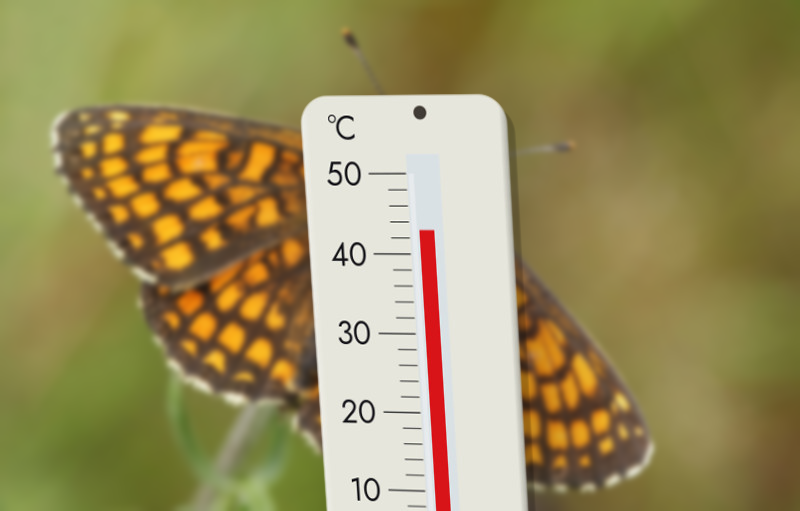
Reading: 43°C
